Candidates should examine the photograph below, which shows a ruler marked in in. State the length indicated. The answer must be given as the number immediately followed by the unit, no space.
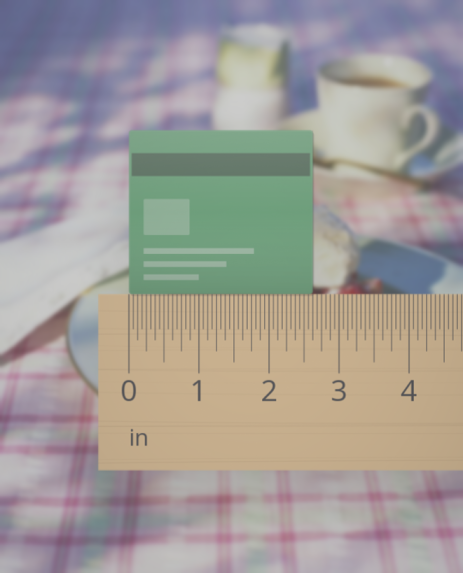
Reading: 2.625in
